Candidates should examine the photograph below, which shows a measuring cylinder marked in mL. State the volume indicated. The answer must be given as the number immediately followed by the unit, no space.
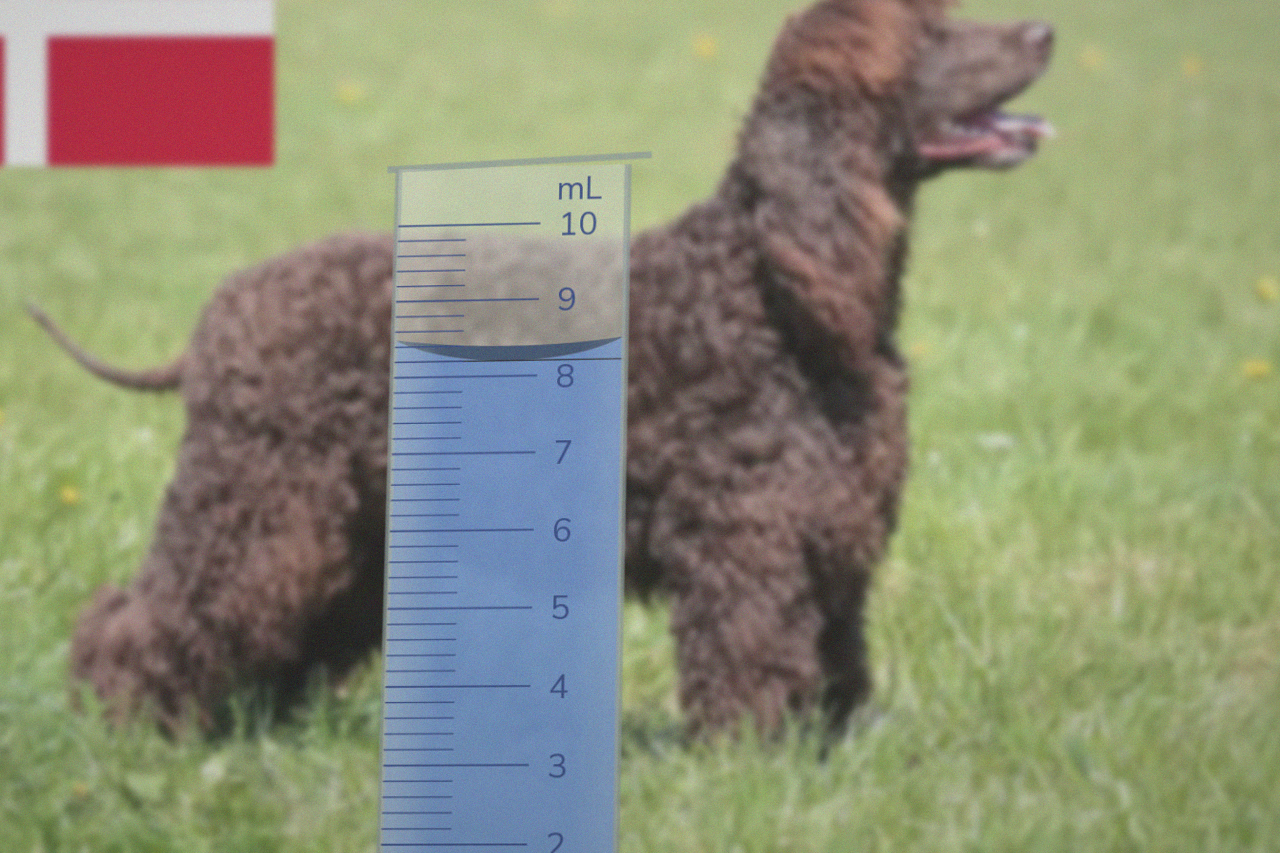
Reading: 8.2mL
